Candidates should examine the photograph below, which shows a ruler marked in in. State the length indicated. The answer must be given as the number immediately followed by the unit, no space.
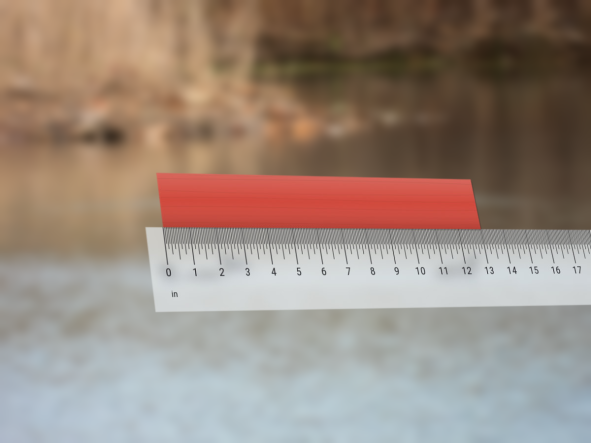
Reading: 13in
